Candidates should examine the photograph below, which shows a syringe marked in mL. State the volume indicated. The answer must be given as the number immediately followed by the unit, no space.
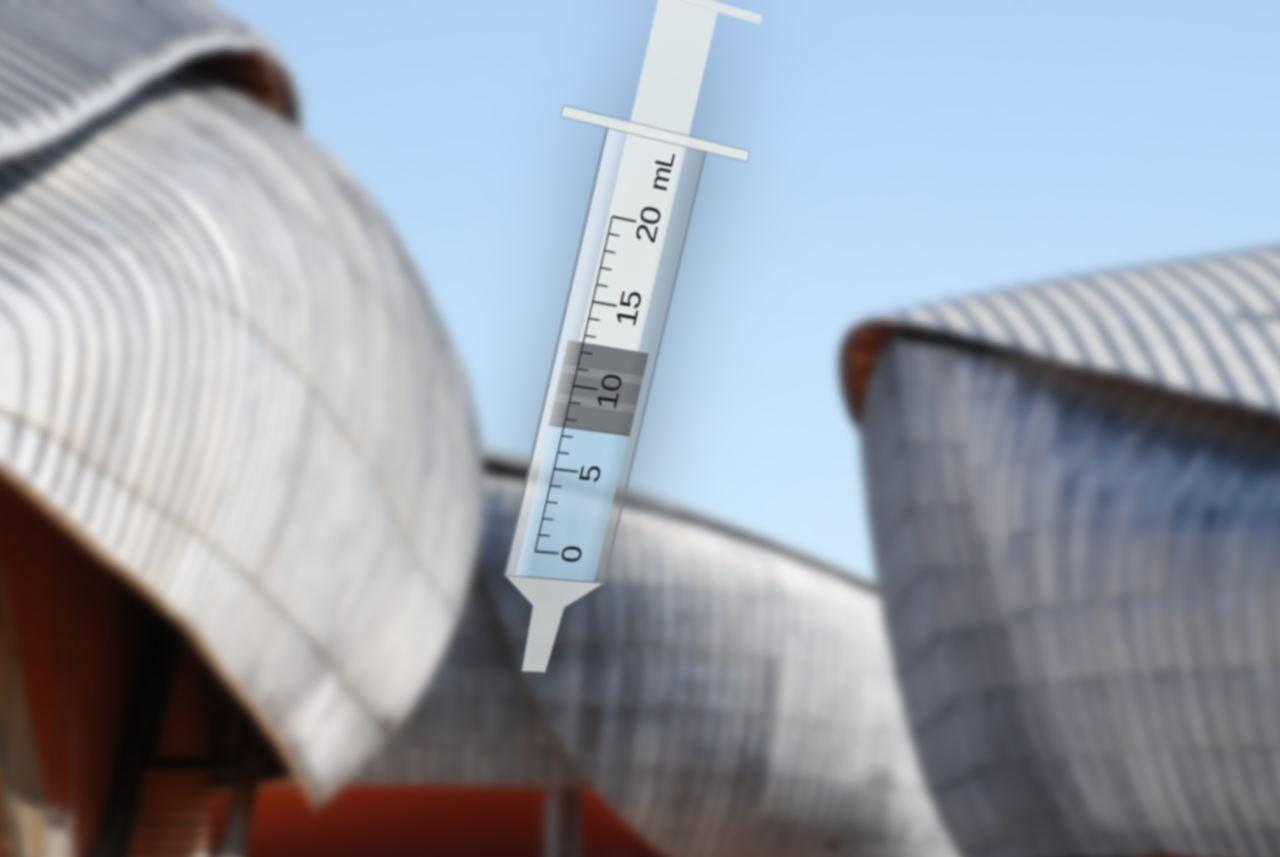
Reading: 7.5mL
